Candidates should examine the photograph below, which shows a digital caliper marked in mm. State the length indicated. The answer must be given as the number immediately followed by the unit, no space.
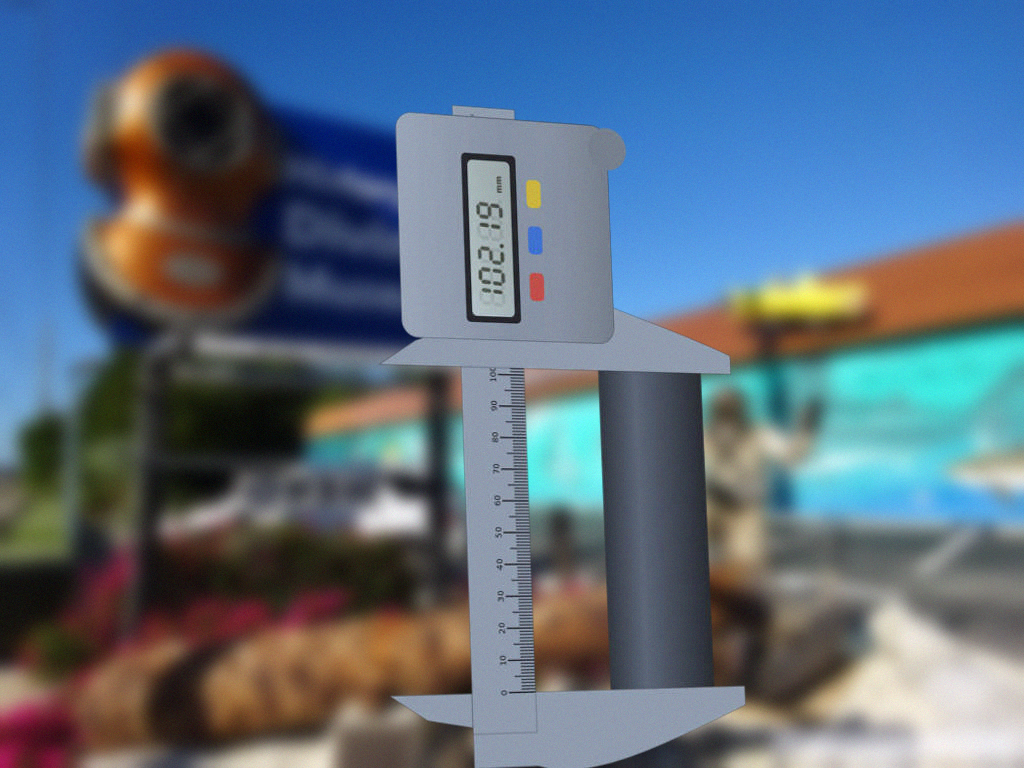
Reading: 102.19mm
